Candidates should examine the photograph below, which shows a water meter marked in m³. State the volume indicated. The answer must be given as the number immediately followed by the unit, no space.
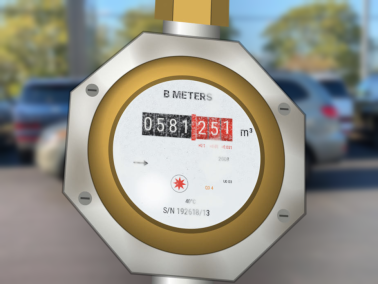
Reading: 581.251m³
